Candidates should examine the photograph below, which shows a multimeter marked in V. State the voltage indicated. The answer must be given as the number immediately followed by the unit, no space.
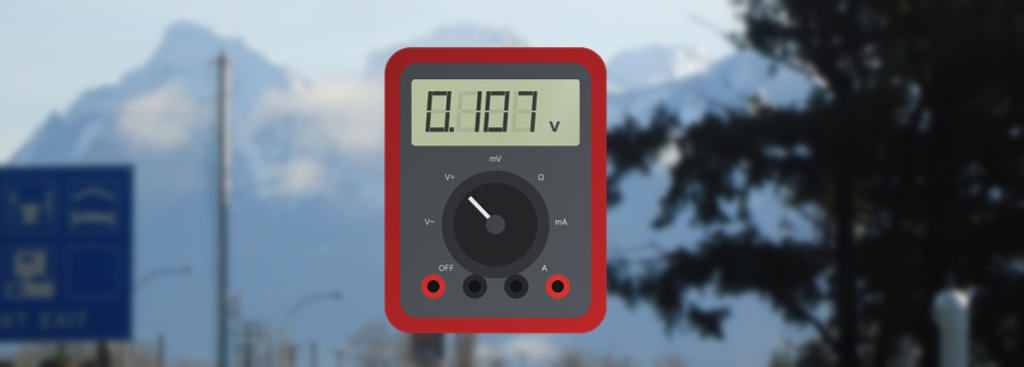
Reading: 0.107V
